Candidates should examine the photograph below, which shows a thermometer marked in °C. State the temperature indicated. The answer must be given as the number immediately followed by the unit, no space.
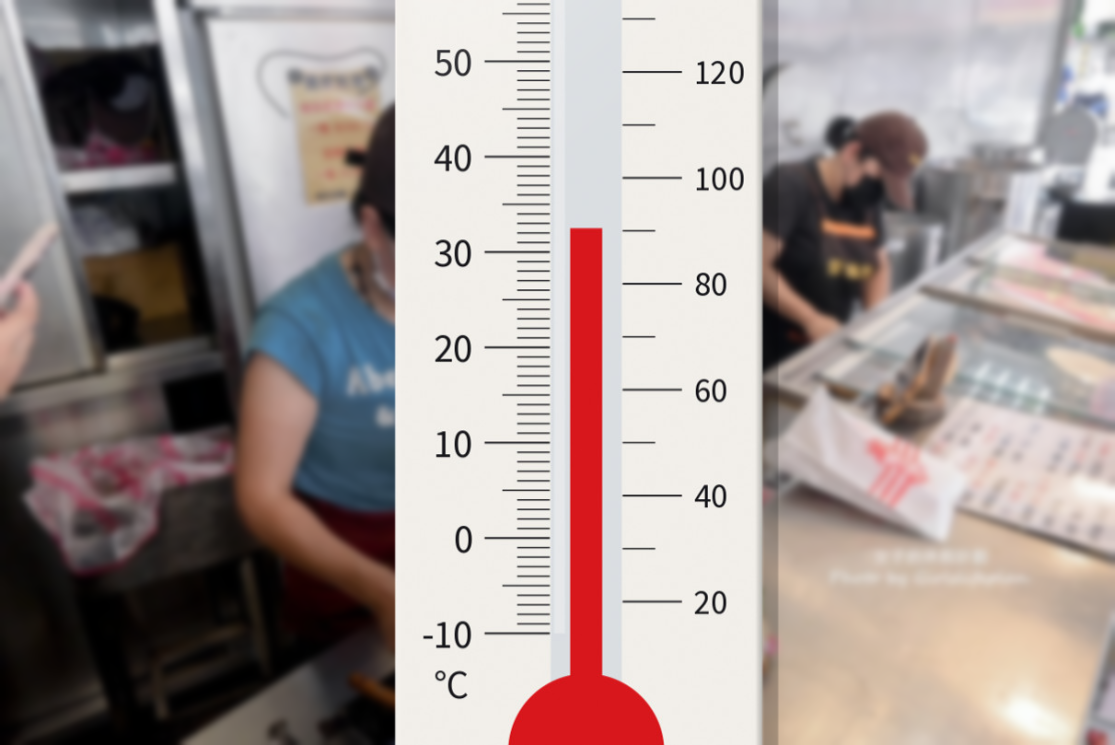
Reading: 32.5°C
